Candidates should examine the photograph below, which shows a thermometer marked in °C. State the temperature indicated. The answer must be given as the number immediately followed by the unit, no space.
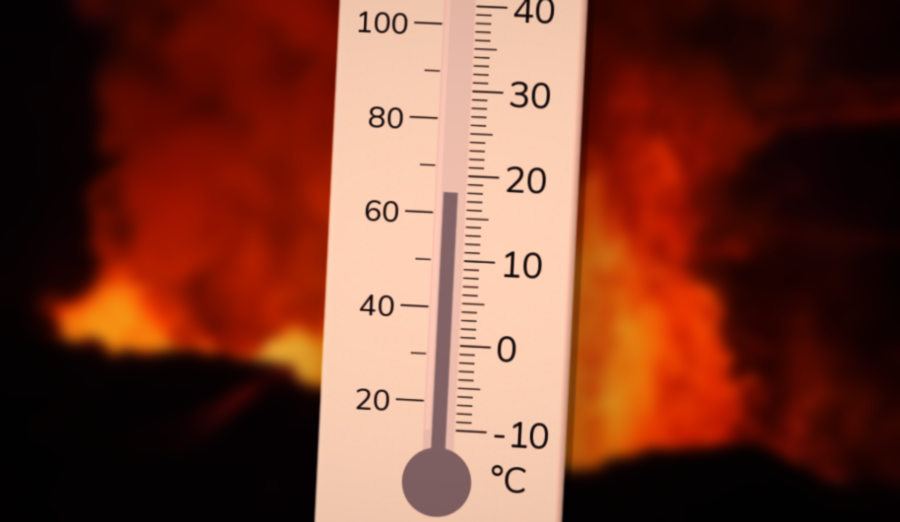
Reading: 18°C
